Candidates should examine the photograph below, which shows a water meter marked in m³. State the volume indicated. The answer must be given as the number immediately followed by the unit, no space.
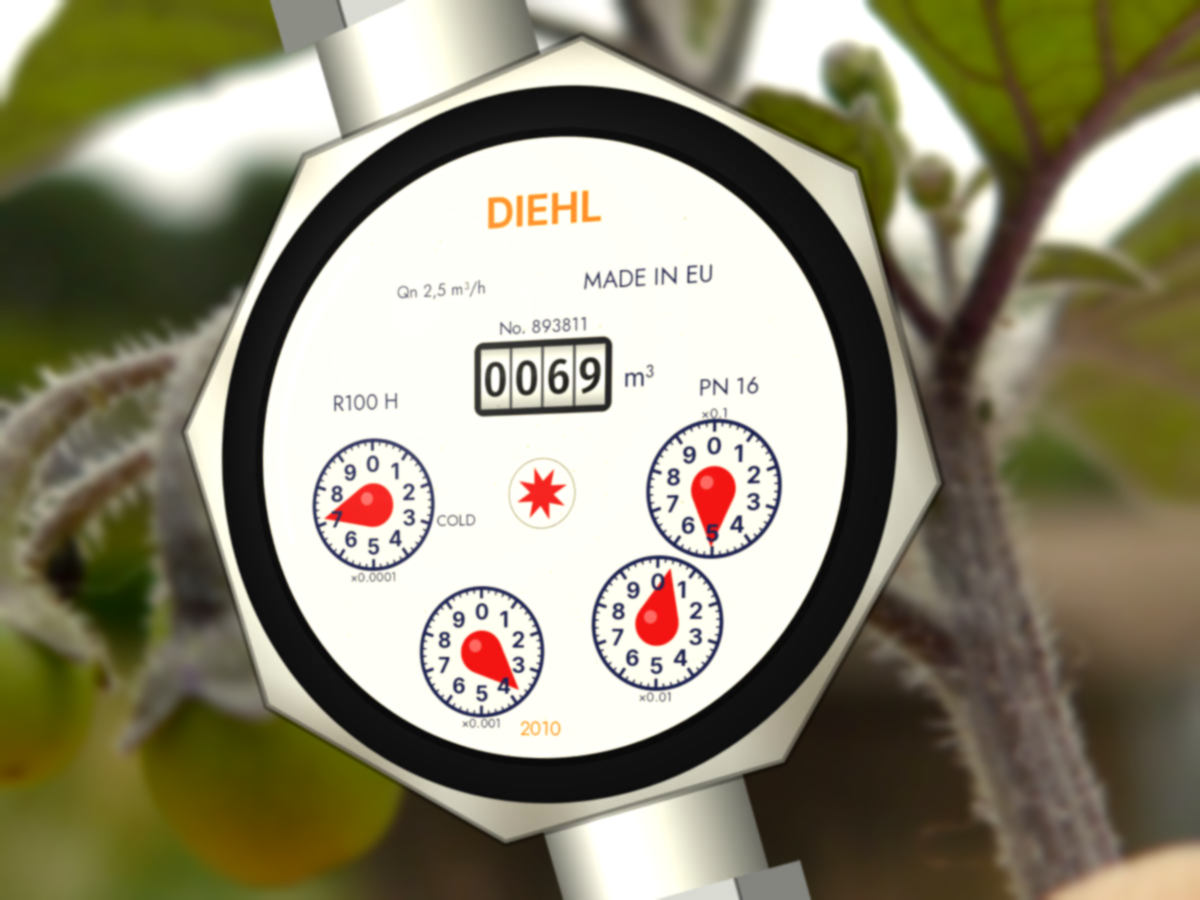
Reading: 69.5037m³
